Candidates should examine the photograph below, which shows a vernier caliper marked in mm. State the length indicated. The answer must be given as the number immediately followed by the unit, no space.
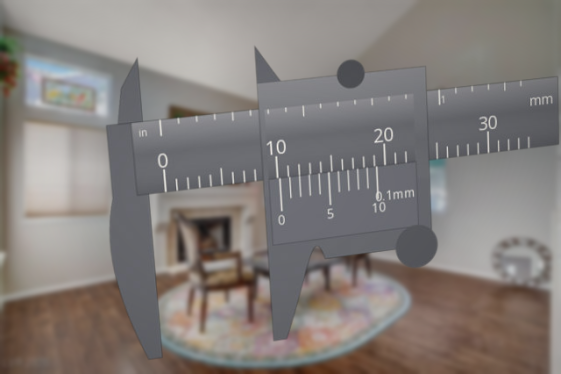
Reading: 10.2mm
